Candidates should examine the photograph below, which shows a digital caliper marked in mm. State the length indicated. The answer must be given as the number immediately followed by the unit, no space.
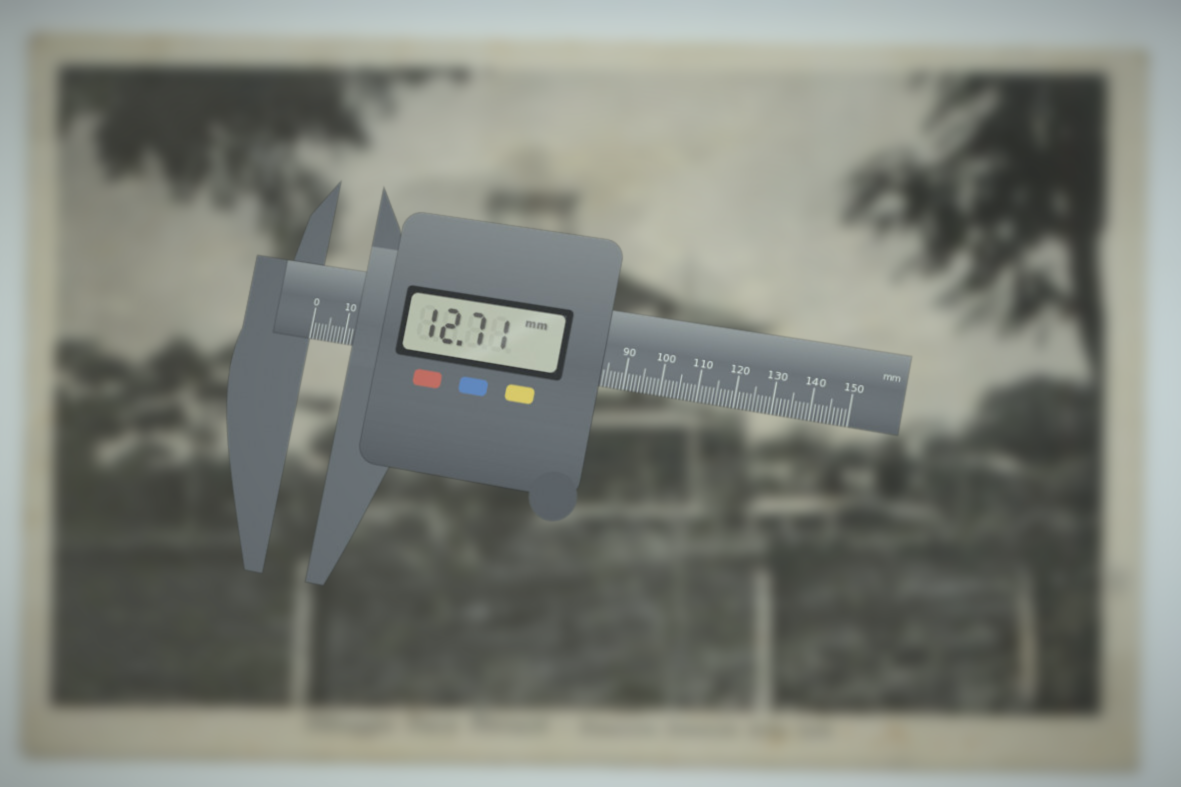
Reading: 12.71mm
